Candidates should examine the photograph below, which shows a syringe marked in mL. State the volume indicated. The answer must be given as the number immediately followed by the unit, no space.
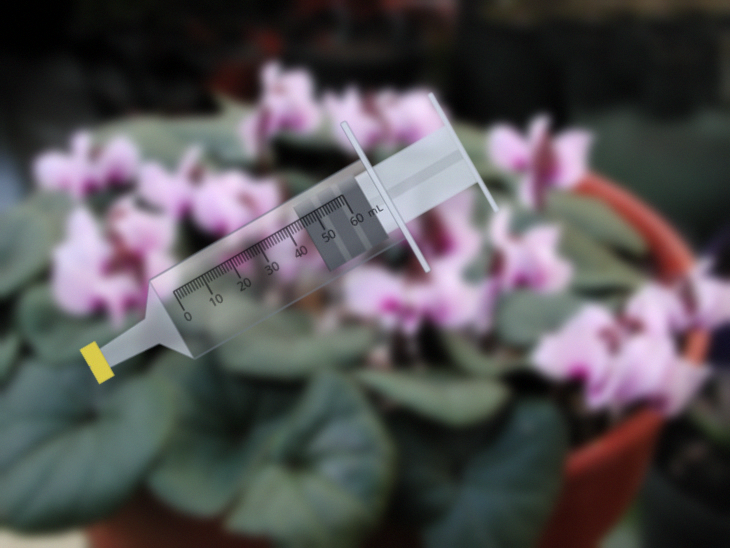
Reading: 45mL
